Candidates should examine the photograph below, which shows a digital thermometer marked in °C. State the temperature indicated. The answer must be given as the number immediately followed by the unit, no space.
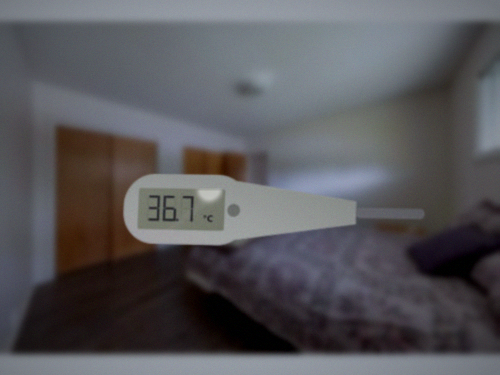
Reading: 36.7°C
